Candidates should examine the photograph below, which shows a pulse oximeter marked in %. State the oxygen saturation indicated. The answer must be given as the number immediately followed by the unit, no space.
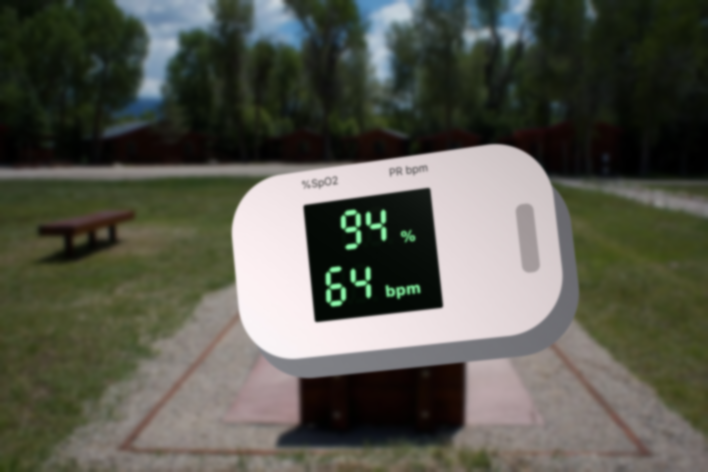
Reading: 94%
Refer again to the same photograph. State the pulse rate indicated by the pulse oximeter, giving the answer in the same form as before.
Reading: 64bpm
